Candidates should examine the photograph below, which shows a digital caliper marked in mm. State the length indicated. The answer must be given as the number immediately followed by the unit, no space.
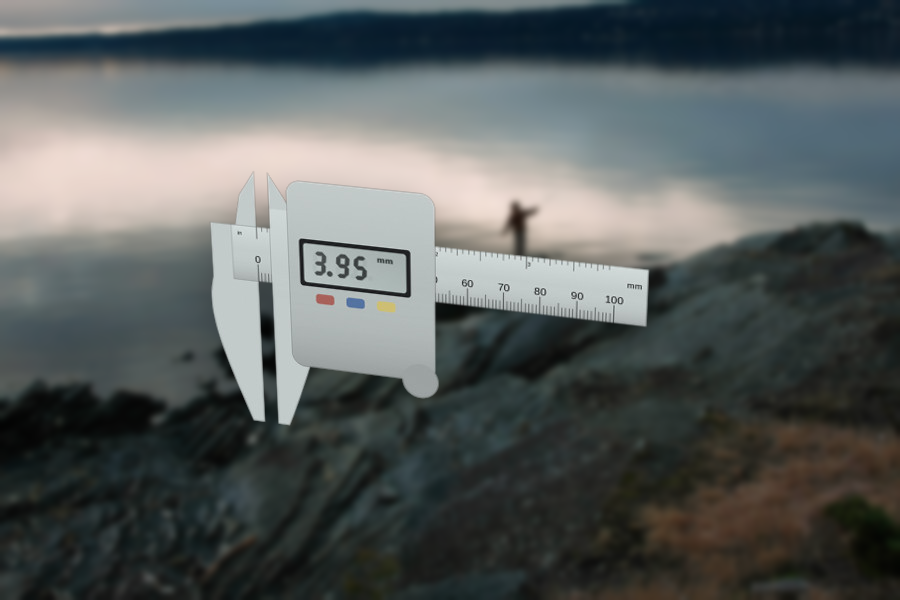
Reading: 3.95mm
